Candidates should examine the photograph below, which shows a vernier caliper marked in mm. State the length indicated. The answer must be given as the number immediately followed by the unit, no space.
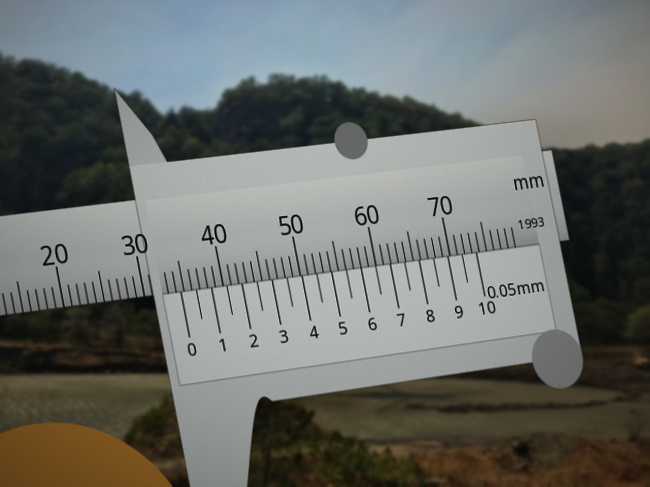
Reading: 34.6mm
